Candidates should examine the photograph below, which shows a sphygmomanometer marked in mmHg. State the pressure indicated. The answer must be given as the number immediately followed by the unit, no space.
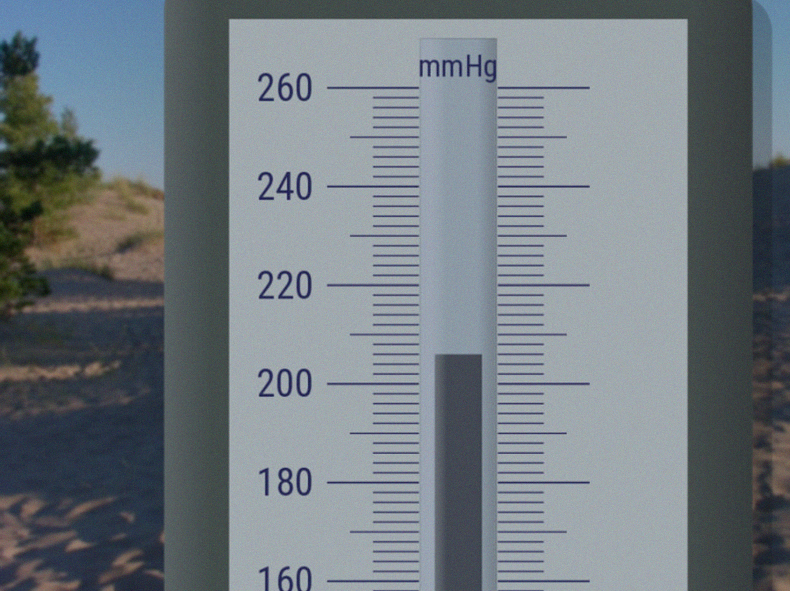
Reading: 206mmHg
